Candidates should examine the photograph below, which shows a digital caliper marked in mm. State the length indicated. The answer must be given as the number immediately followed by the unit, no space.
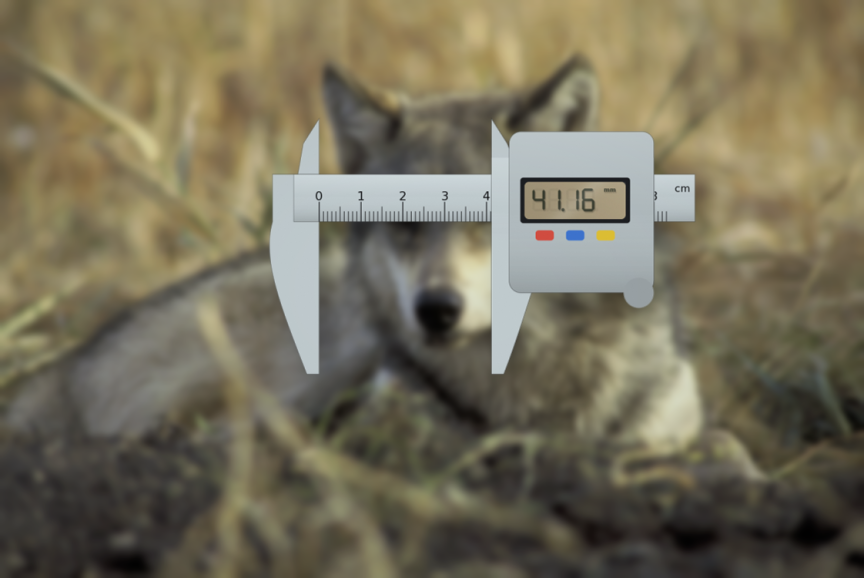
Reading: 41.16mm
